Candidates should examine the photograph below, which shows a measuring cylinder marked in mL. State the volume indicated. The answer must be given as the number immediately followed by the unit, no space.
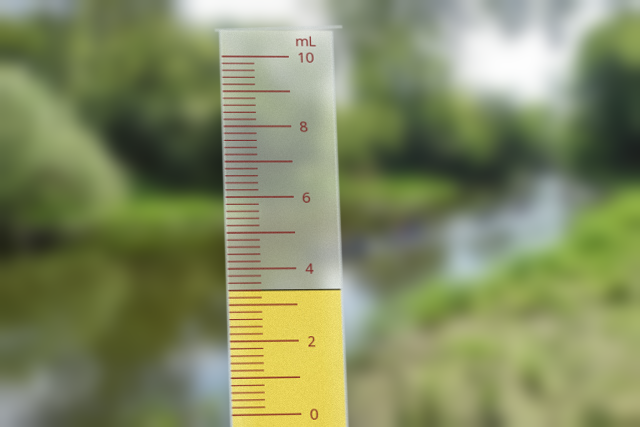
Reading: 3.4mL
